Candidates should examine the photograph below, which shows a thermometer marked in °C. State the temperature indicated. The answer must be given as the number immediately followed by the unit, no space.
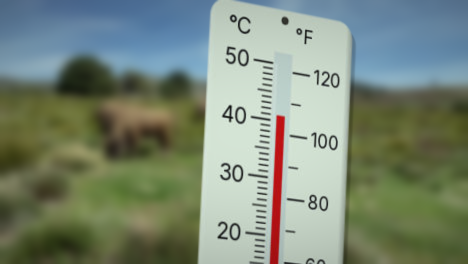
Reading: 41°C
